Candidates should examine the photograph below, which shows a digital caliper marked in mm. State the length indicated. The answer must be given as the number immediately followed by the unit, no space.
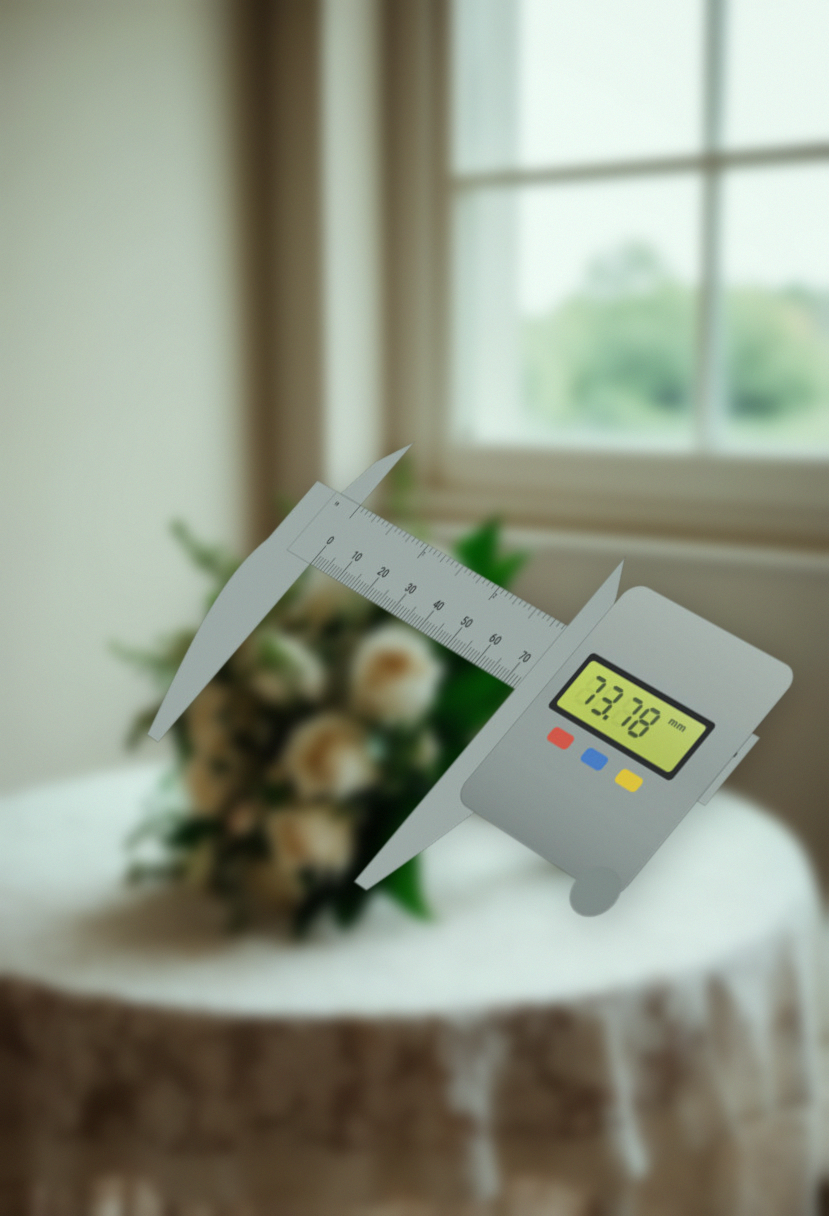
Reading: 73.78mm
